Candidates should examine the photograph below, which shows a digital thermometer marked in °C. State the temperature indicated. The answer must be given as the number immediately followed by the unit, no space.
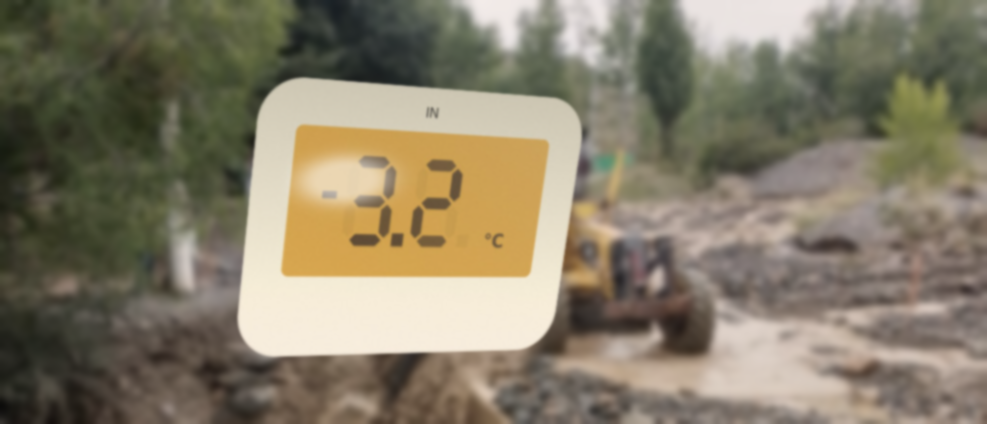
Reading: -3.2°C
